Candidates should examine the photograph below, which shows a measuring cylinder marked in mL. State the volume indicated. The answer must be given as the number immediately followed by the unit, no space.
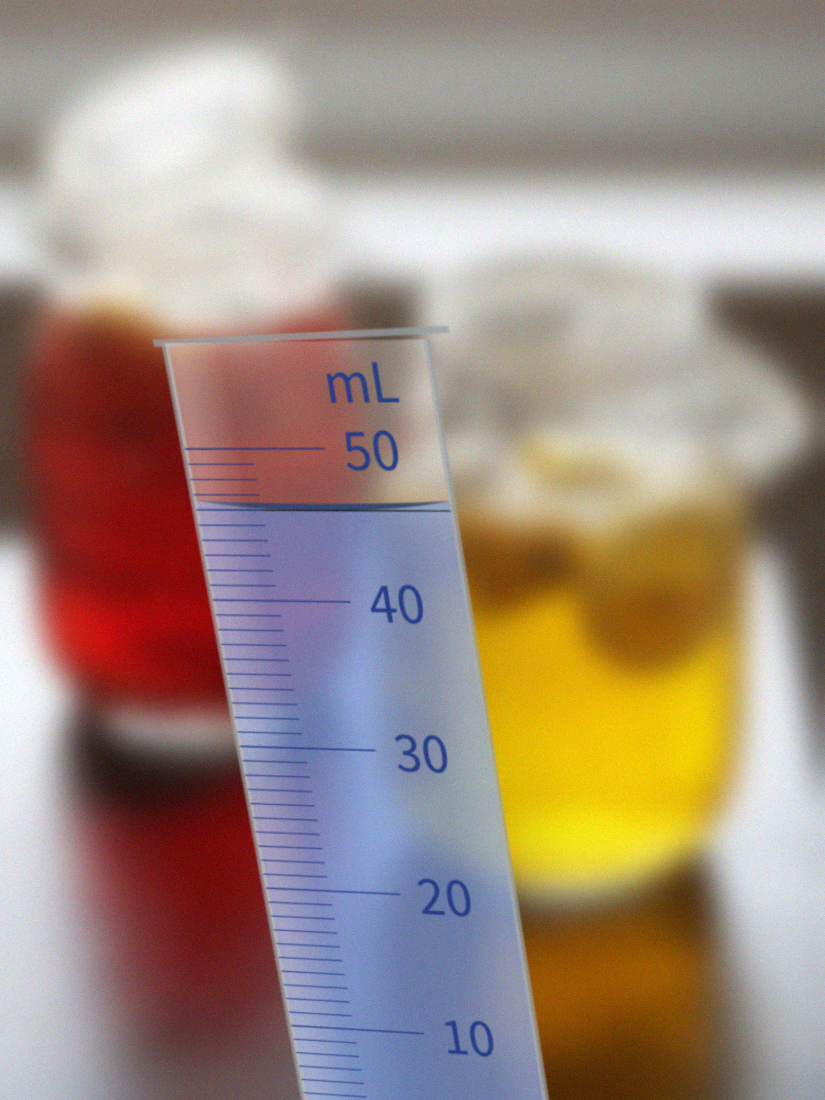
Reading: 46mL
